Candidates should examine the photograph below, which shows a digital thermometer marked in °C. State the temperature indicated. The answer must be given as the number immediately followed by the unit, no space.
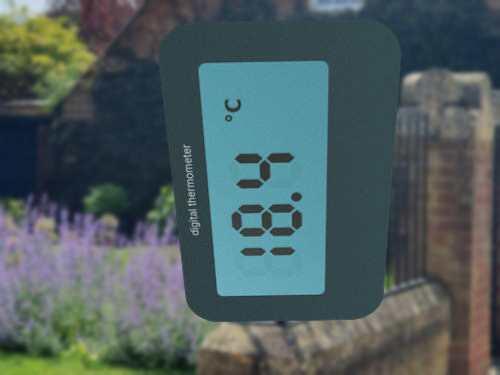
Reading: 18.4°C
